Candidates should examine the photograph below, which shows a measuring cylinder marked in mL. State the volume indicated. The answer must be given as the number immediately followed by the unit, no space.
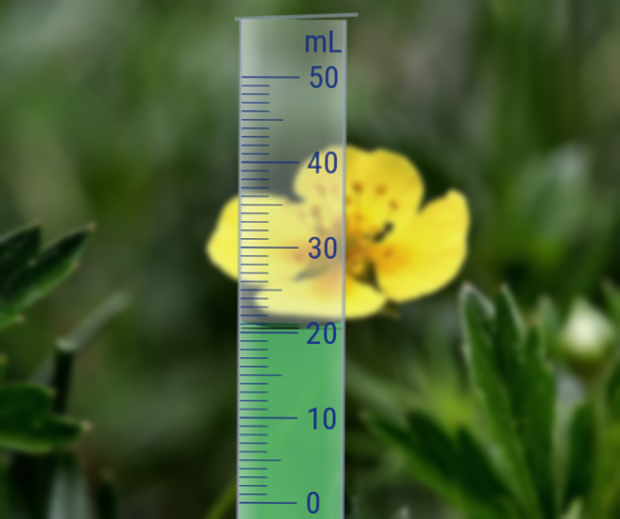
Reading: 20.5mL
